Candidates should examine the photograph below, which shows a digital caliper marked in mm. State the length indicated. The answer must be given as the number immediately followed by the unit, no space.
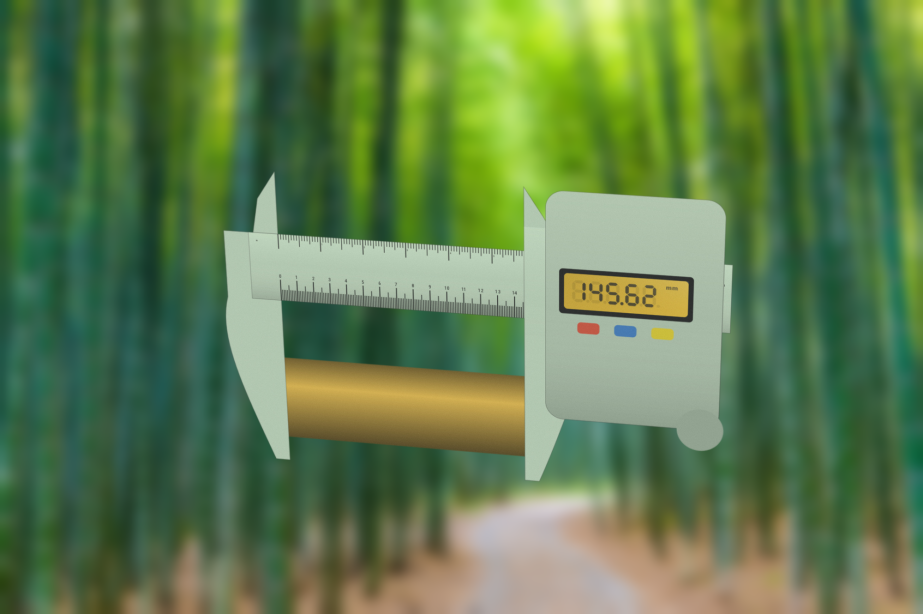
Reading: 145.62mm
